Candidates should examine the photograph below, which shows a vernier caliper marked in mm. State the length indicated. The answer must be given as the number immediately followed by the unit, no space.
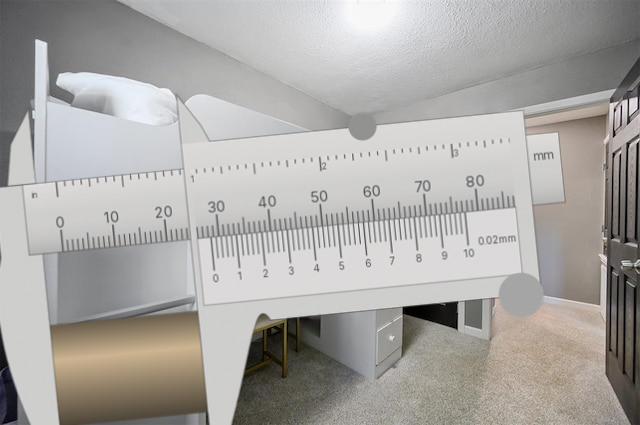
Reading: 28.5mm
